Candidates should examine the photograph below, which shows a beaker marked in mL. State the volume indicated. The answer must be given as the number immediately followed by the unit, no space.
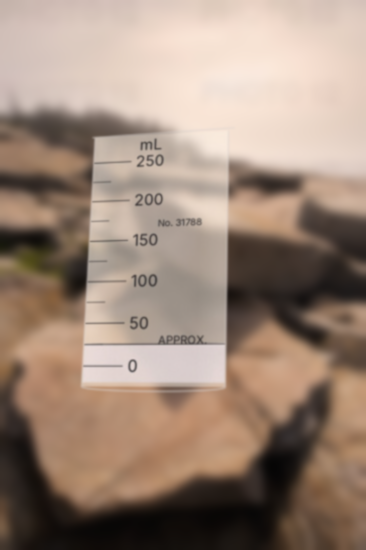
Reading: 25mL
